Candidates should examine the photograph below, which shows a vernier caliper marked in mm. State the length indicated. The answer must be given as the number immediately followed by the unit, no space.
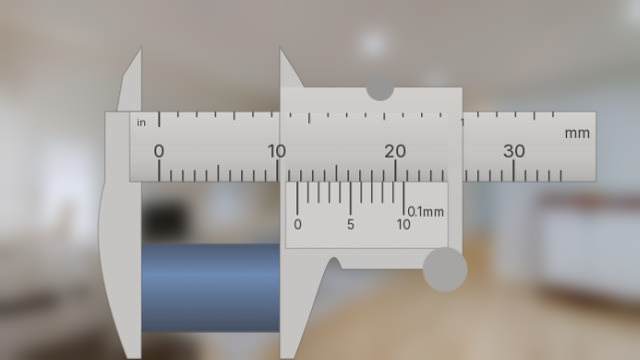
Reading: 11.7mm
